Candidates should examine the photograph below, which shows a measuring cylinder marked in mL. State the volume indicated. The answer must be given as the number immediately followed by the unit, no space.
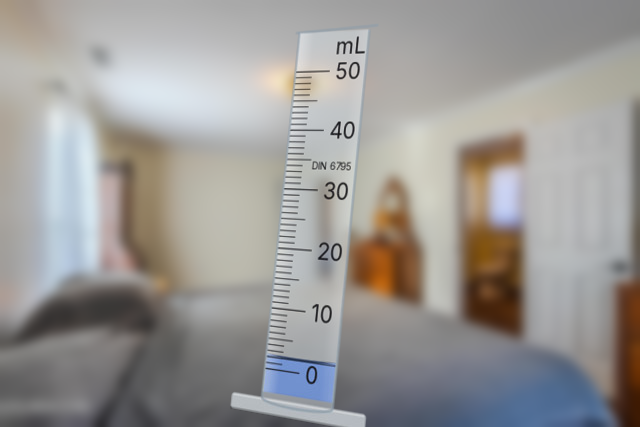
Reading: 2mL
